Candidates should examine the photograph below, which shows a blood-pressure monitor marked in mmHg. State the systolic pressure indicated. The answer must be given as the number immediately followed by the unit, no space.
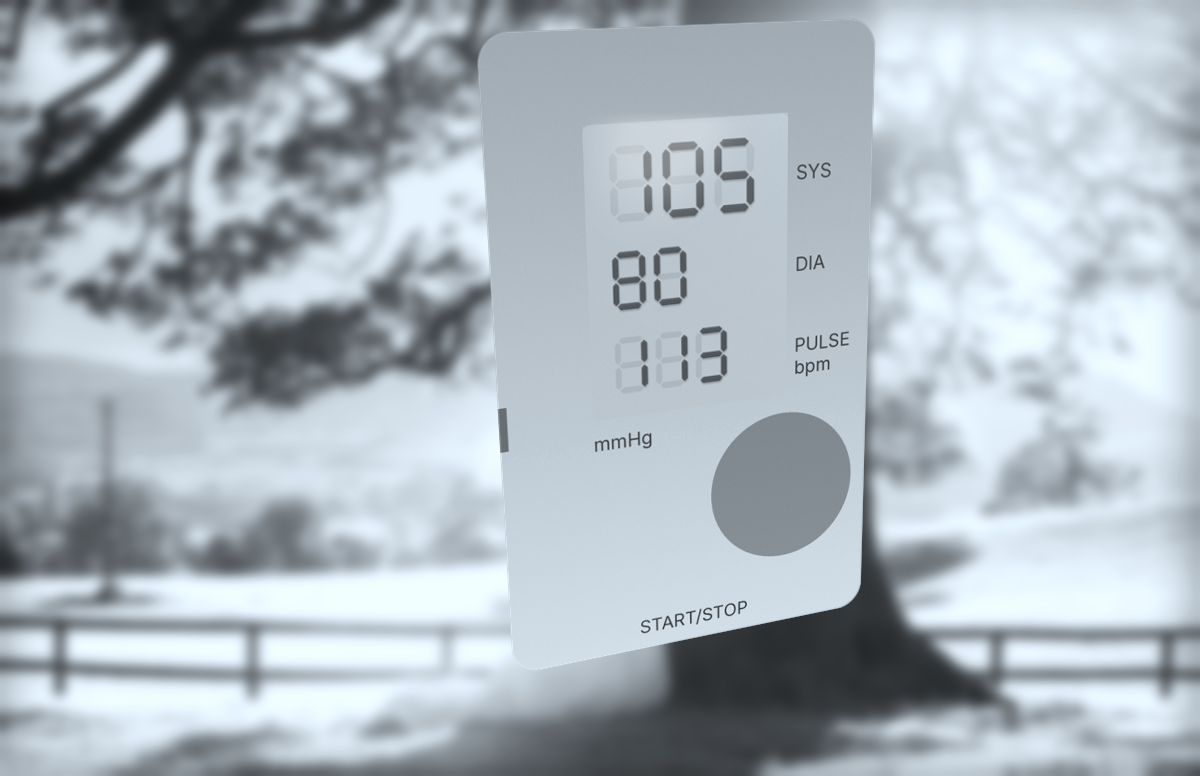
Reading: 105mmHg
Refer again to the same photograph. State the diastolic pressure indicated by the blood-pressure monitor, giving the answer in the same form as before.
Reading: 80mmHg
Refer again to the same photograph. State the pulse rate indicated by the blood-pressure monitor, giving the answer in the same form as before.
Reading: 113bpm
